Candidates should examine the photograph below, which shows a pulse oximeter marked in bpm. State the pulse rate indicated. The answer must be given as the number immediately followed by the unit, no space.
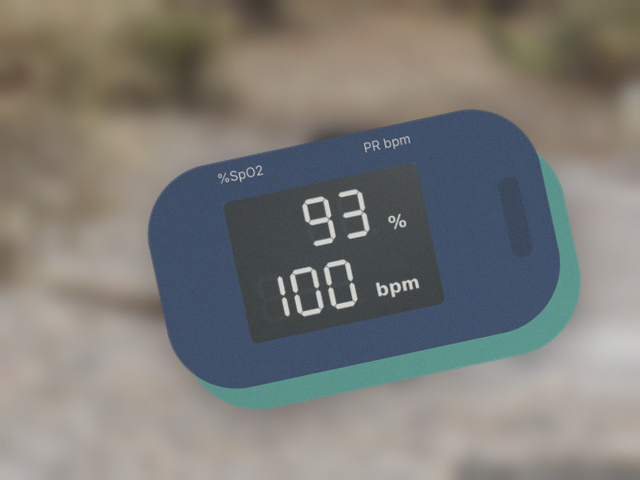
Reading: 100bpm
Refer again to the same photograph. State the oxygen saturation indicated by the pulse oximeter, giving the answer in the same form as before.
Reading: 93%
